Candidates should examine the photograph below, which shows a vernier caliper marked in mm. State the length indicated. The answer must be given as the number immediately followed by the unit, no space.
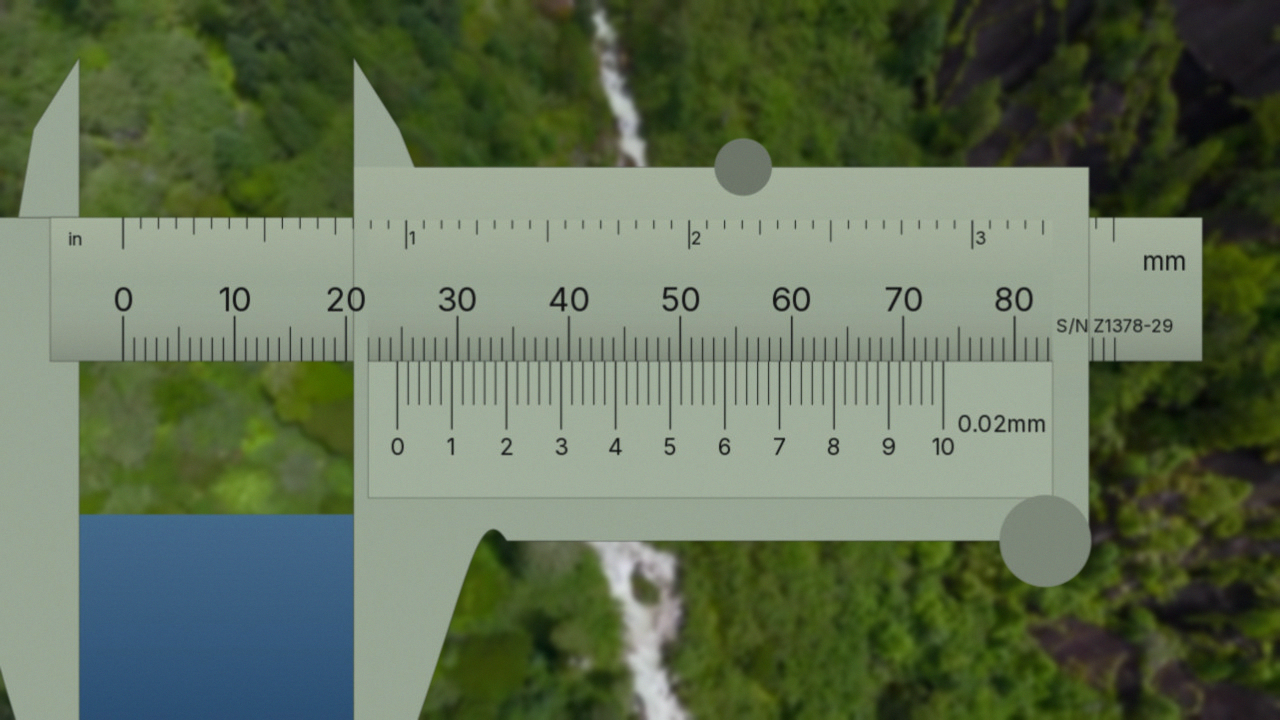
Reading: 24.6mm
